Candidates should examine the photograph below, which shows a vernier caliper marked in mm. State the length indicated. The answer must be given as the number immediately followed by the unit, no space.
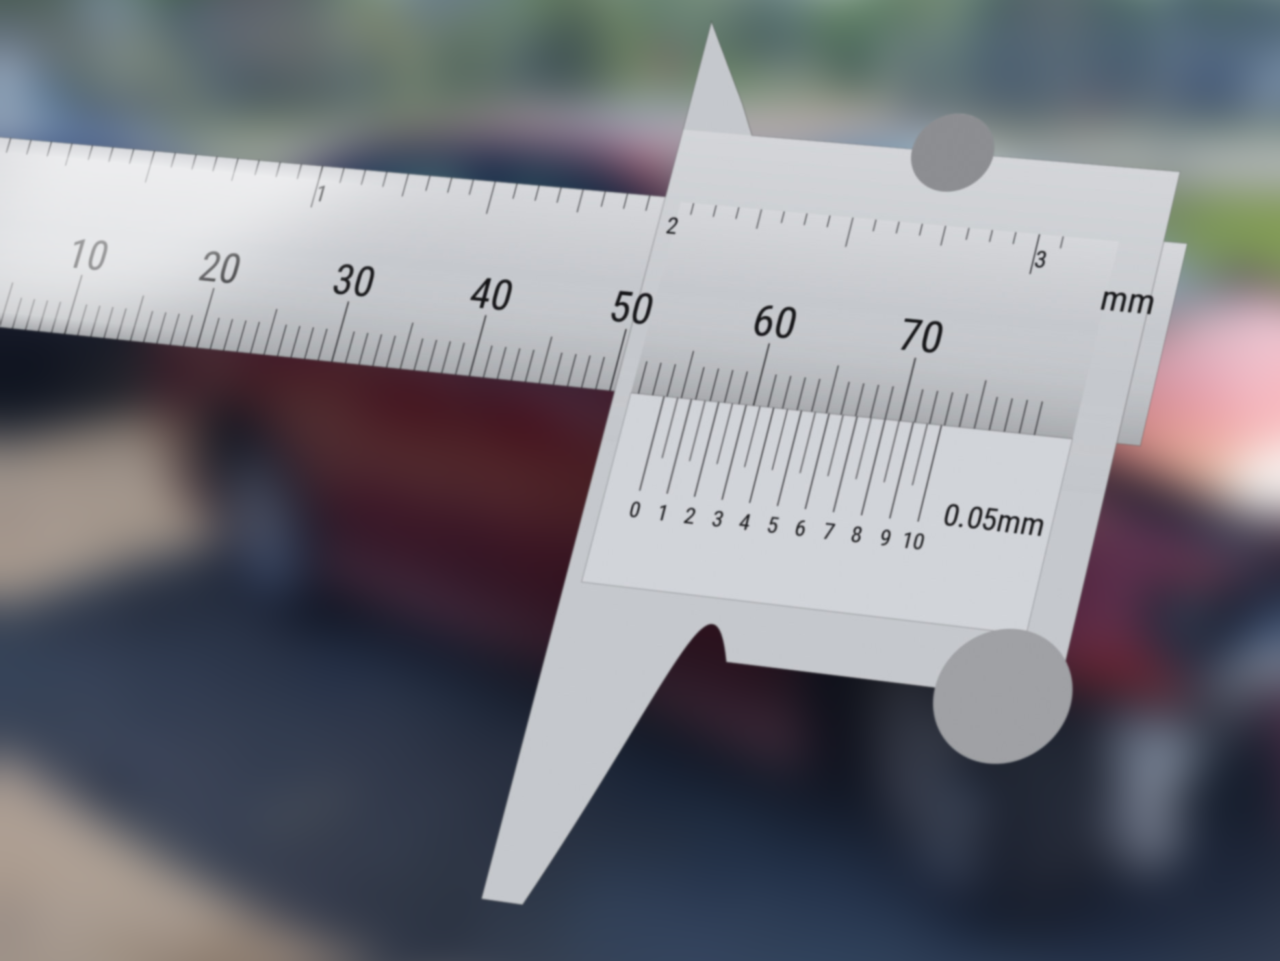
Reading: 53.8mm
